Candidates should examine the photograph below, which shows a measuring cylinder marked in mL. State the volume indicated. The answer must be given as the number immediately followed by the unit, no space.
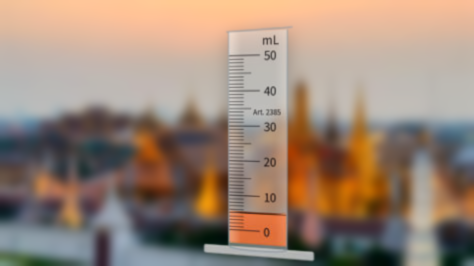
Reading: 5mL
